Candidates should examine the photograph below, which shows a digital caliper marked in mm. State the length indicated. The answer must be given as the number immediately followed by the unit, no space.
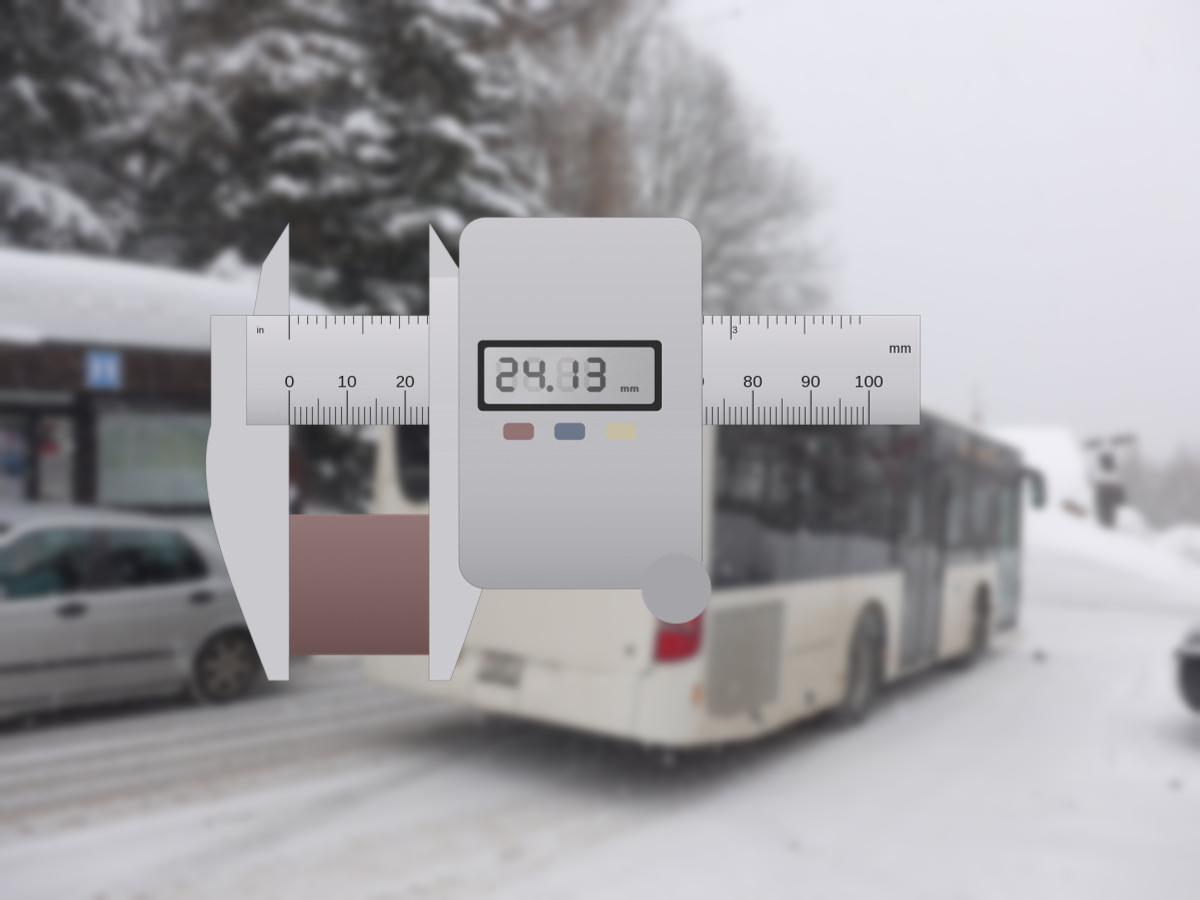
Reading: 24.13mm
